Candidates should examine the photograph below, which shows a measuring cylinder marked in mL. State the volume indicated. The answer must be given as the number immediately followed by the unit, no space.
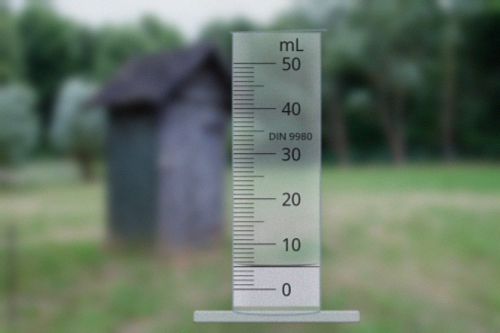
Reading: 5mL
